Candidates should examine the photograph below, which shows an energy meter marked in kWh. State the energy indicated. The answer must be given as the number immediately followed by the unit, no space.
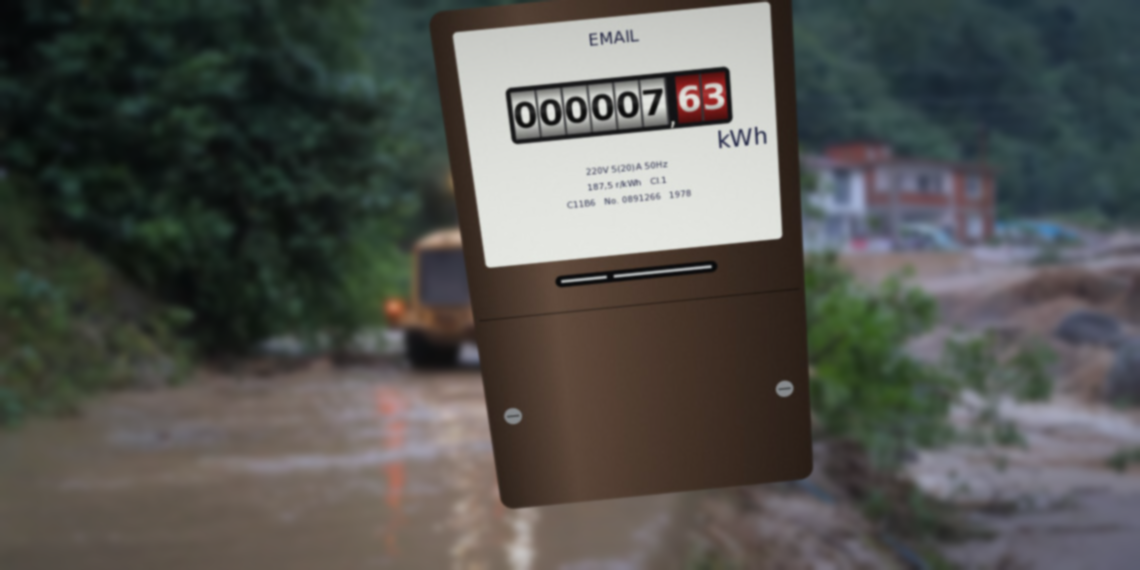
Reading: 7.63kWh
